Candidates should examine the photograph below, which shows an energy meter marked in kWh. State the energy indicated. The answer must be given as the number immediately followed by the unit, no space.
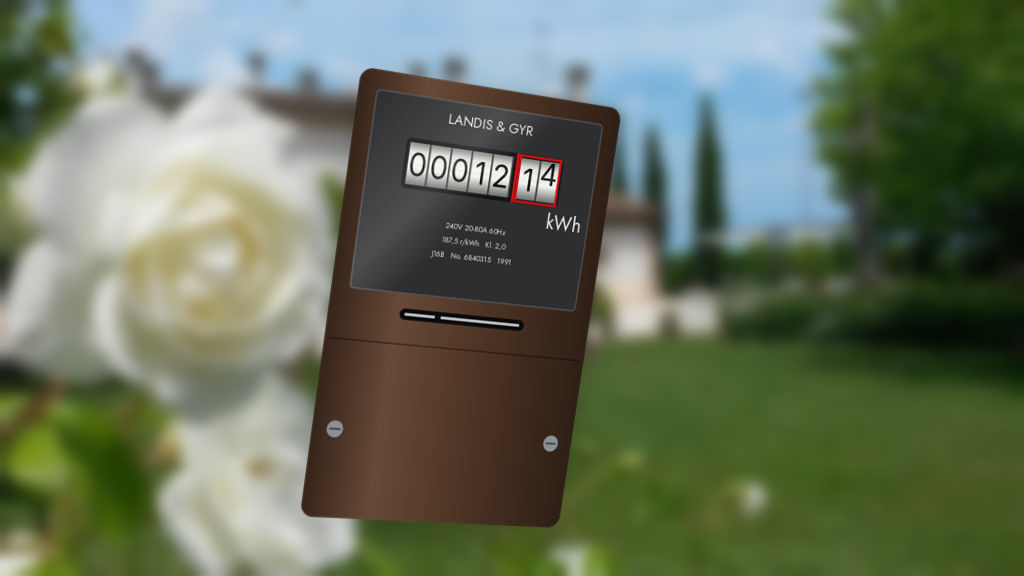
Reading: 12.14kWh
